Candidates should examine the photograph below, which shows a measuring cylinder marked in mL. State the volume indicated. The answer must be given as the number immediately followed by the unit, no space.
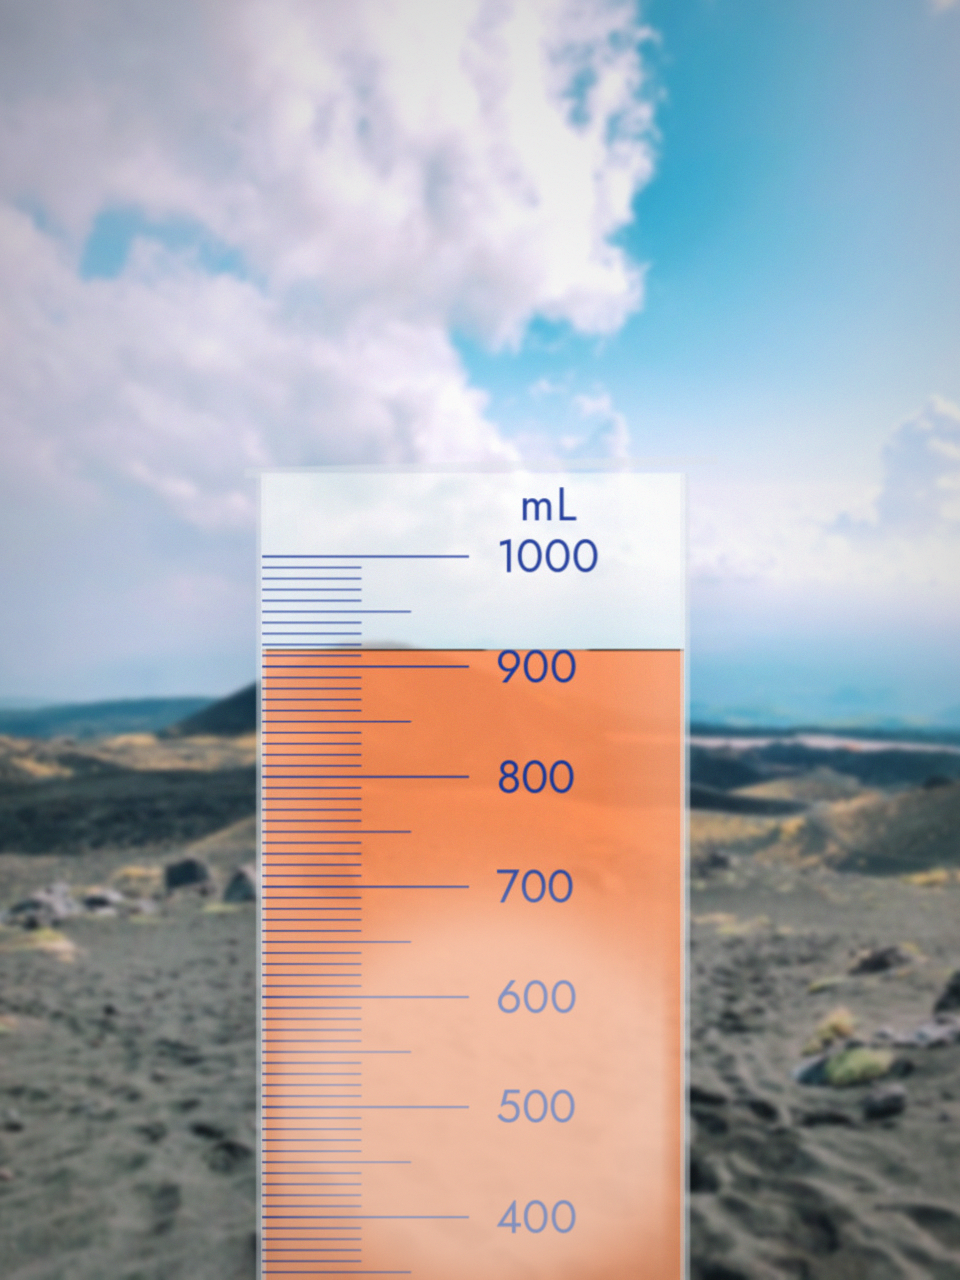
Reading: 915mL
